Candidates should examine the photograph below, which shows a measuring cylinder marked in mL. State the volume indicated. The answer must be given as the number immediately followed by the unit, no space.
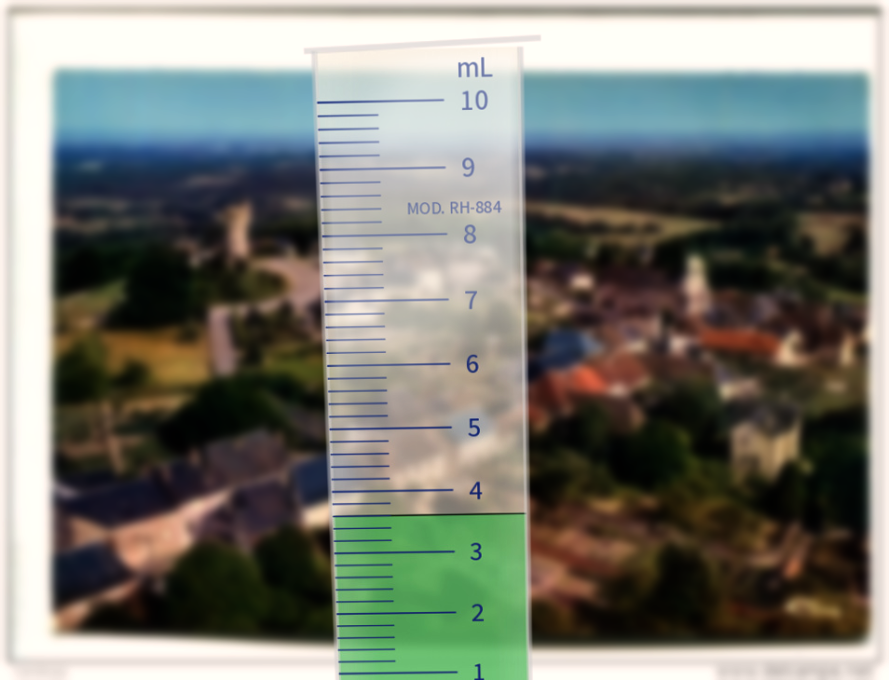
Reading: 3.6mL
